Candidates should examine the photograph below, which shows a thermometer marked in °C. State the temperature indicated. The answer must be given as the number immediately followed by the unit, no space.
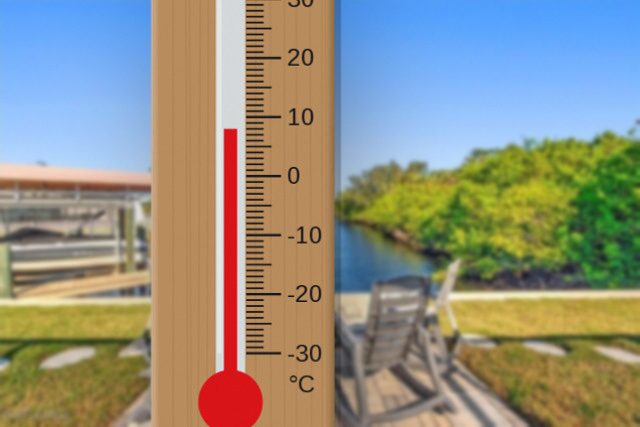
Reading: 8°C
